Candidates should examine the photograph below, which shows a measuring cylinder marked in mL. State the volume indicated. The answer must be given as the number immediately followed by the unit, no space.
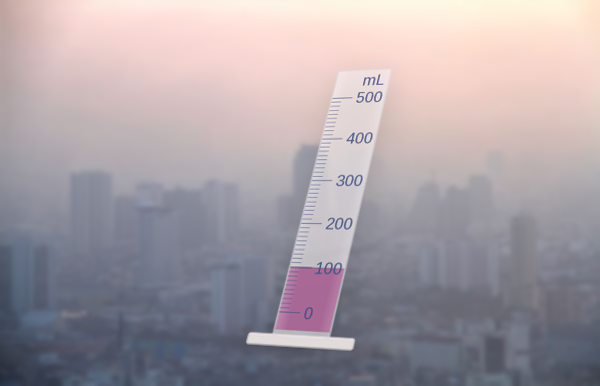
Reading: 100mL
